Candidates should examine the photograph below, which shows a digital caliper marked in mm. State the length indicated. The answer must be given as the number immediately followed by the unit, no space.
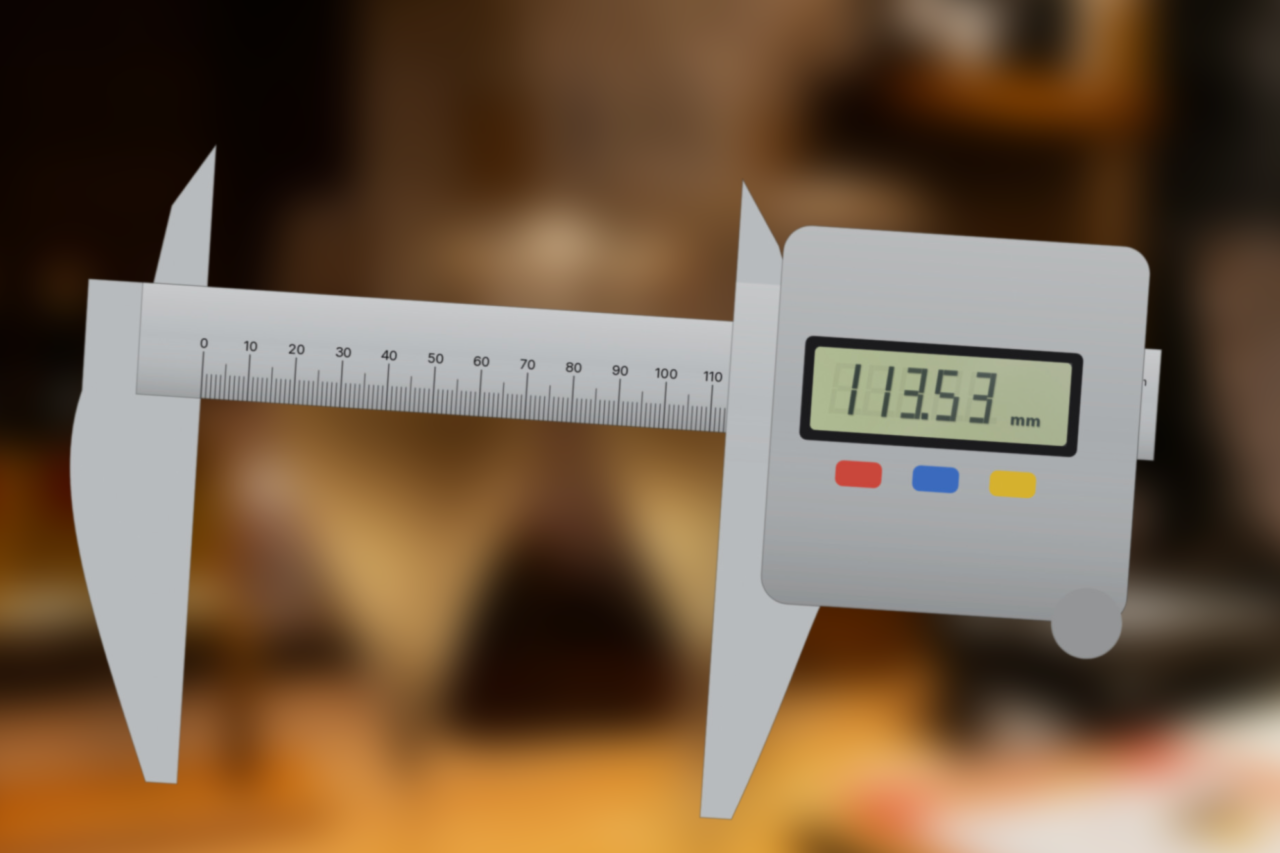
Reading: 113.53mm
